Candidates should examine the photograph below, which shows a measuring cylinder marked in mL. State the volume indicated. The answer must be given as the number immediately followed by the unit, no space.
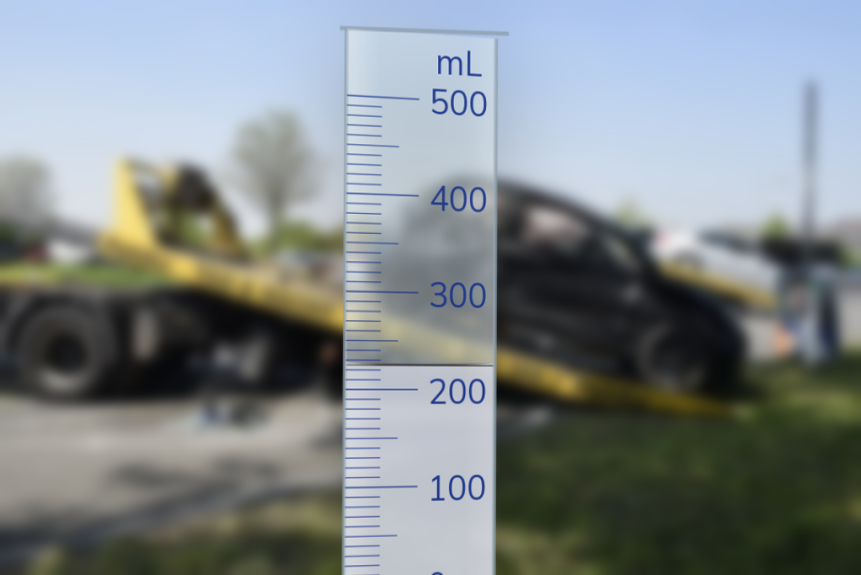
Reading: 225mL
